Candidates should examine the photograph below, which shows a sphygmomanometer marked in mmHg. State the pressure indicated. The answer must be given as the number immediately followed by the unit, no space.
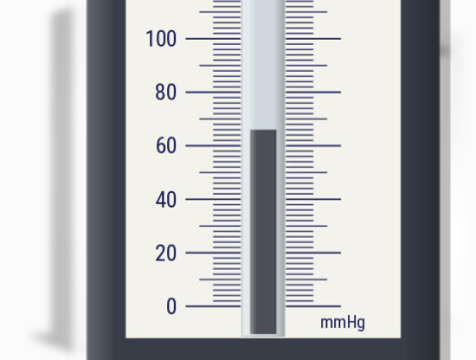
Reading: 66mmHg
